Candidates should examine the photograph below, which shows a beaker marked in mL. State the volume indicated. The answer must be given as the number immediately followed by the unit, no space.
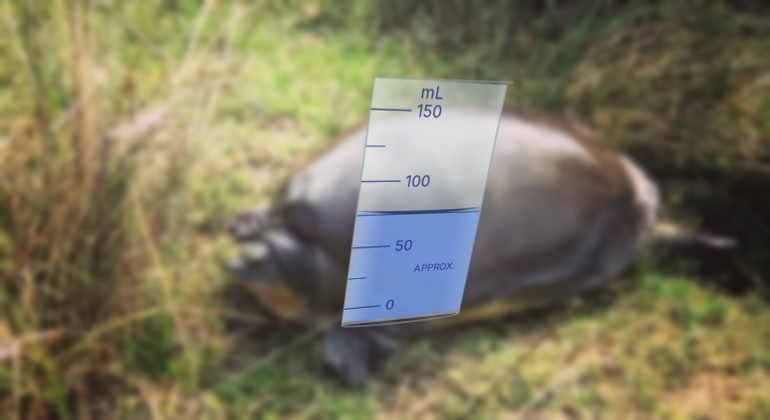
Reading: 75mL
